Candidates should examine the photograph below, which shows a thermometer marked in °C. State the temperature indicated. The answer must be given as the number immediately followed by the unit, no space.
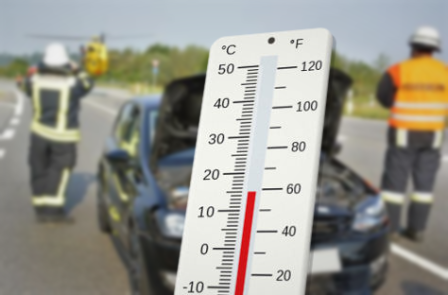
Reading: 15°C
